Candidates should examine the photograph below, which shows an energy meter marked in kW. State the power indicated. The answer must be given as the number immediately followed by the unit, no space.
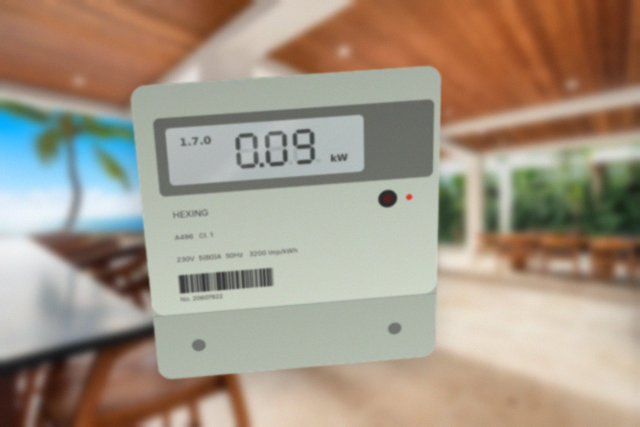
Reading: 0.09kW
